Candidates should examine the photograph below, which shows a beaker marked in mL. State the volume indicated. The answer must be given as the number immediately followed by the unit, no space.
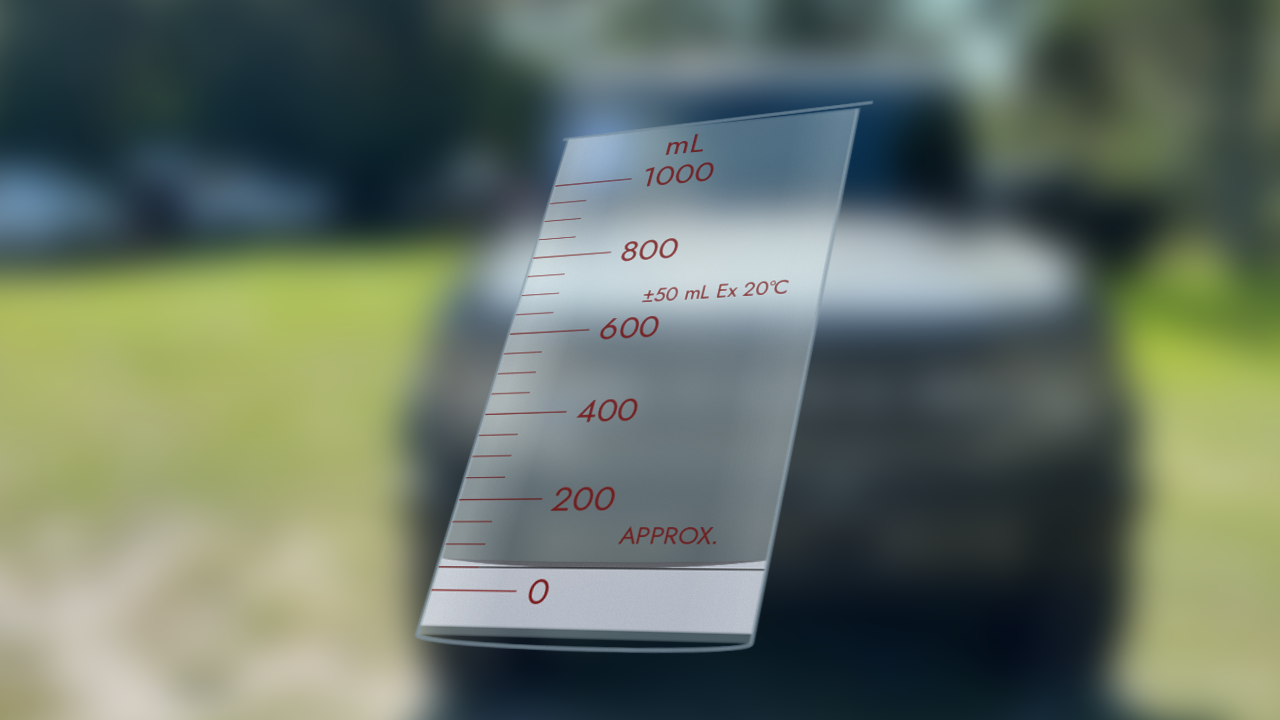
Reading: 50mL
